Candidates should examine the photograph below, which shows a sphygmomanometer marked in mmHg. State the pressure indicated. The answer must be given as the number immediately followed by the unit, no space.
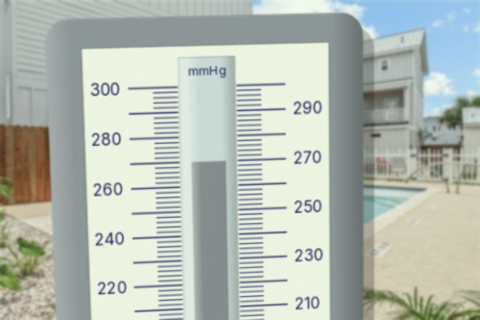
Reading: 270mmHg
